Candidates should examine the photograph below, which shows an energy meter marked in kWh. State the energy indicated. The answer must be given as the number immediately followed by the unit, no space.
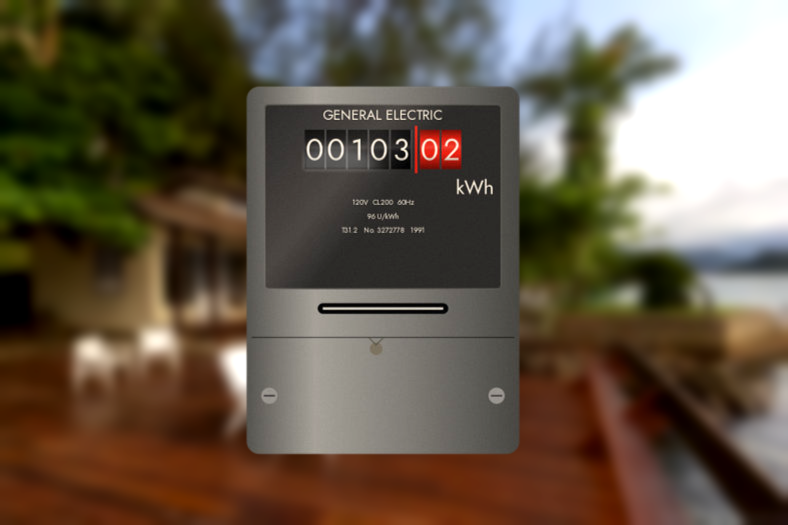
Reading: 103.02kWh
